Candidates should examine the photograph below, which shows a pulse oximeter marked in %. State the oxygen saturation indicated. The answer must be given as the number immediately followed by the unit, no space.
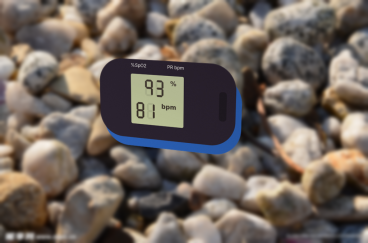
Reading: 93%
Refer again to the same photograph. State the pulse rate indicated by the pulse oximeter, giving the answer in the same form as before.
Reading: 81bpm
